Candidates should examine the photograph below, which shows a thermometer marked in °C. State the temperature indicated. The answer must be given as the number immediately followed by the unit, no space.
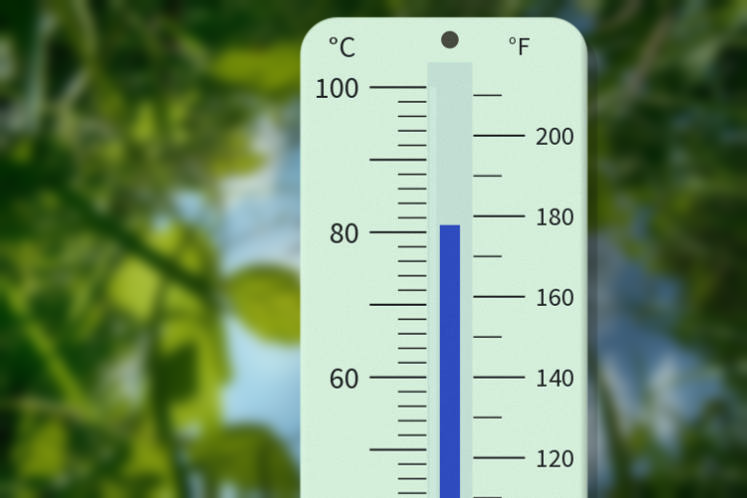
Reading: 81°C
